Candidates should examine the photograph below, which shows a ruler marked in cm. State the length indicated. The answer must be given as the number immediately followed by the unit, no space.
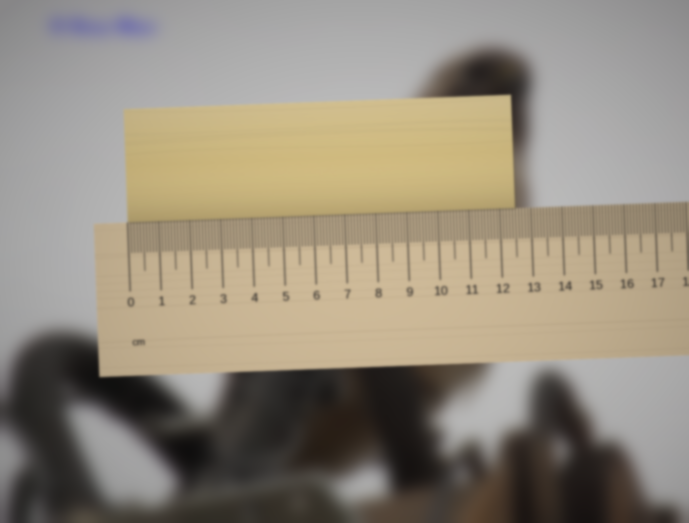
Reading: 12.5cm
